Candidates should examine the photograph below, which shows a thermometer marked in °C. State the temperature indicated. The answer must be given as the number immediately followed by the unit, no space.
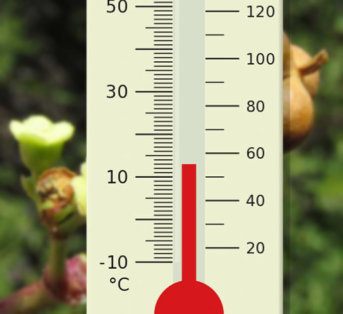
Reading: 13°C
